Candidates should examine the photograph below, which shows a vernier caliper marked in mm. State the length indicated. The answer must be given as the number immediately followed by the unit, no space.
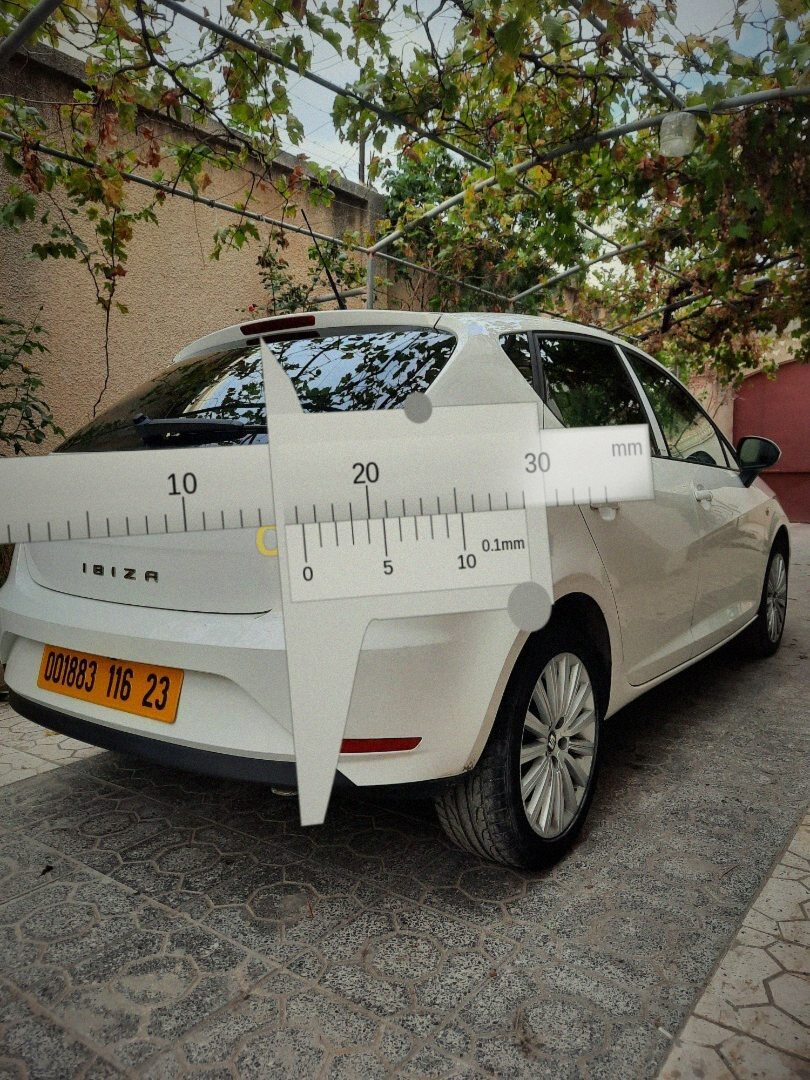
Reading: 16.3mm
